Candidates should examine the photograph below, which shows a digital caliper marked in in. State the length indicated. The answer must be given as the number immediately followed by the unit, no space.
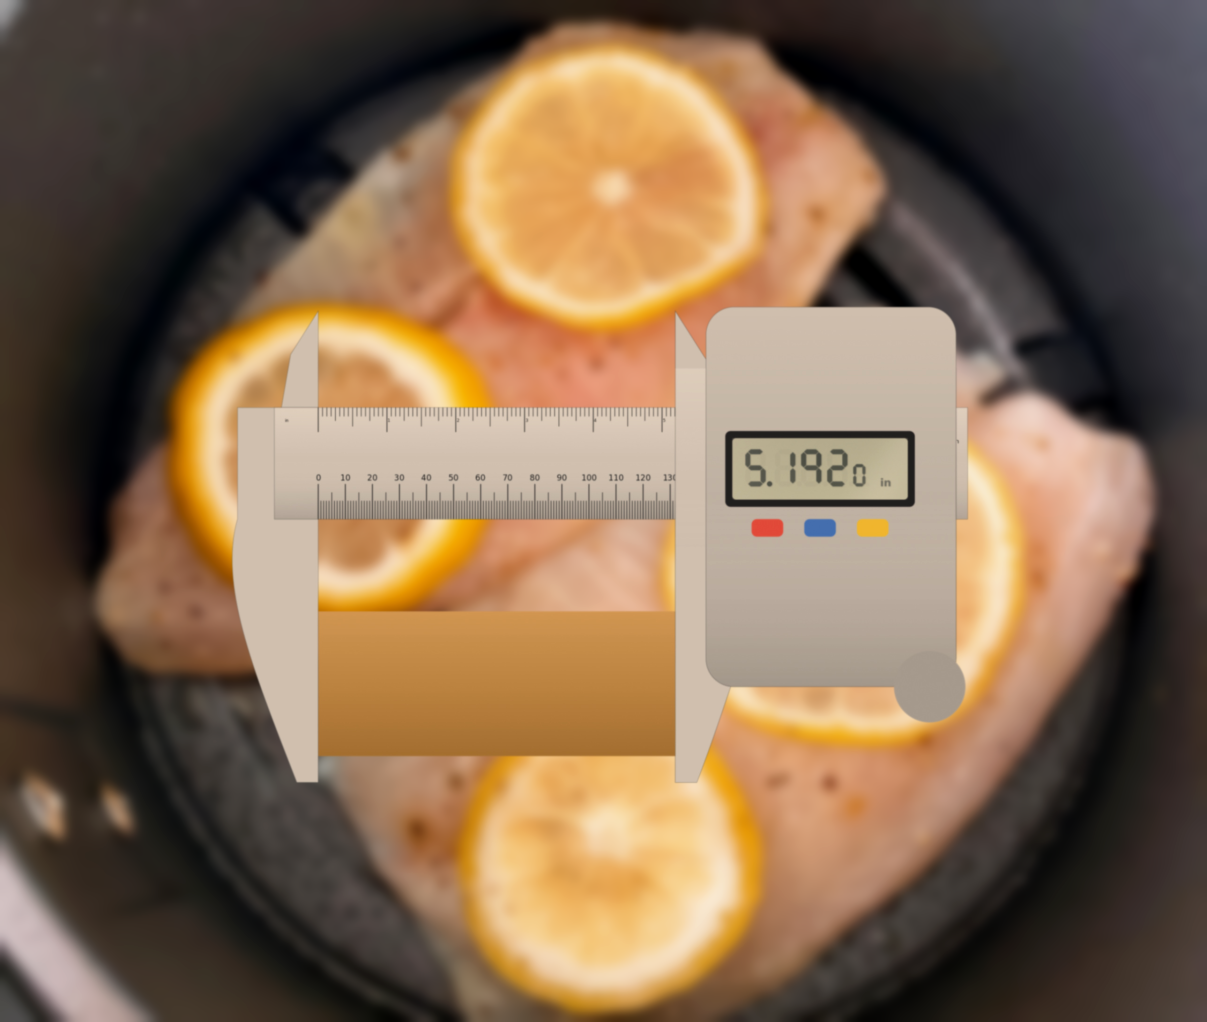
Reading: 5.1920in
